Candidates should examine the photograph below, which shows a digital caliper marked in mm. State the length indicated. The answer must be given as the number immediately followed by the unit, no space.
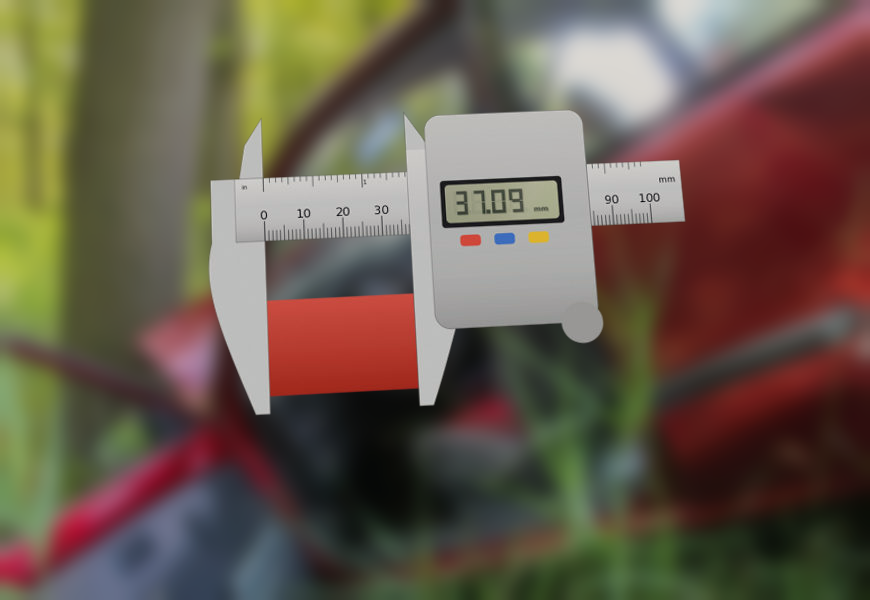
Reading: 37.09mm
